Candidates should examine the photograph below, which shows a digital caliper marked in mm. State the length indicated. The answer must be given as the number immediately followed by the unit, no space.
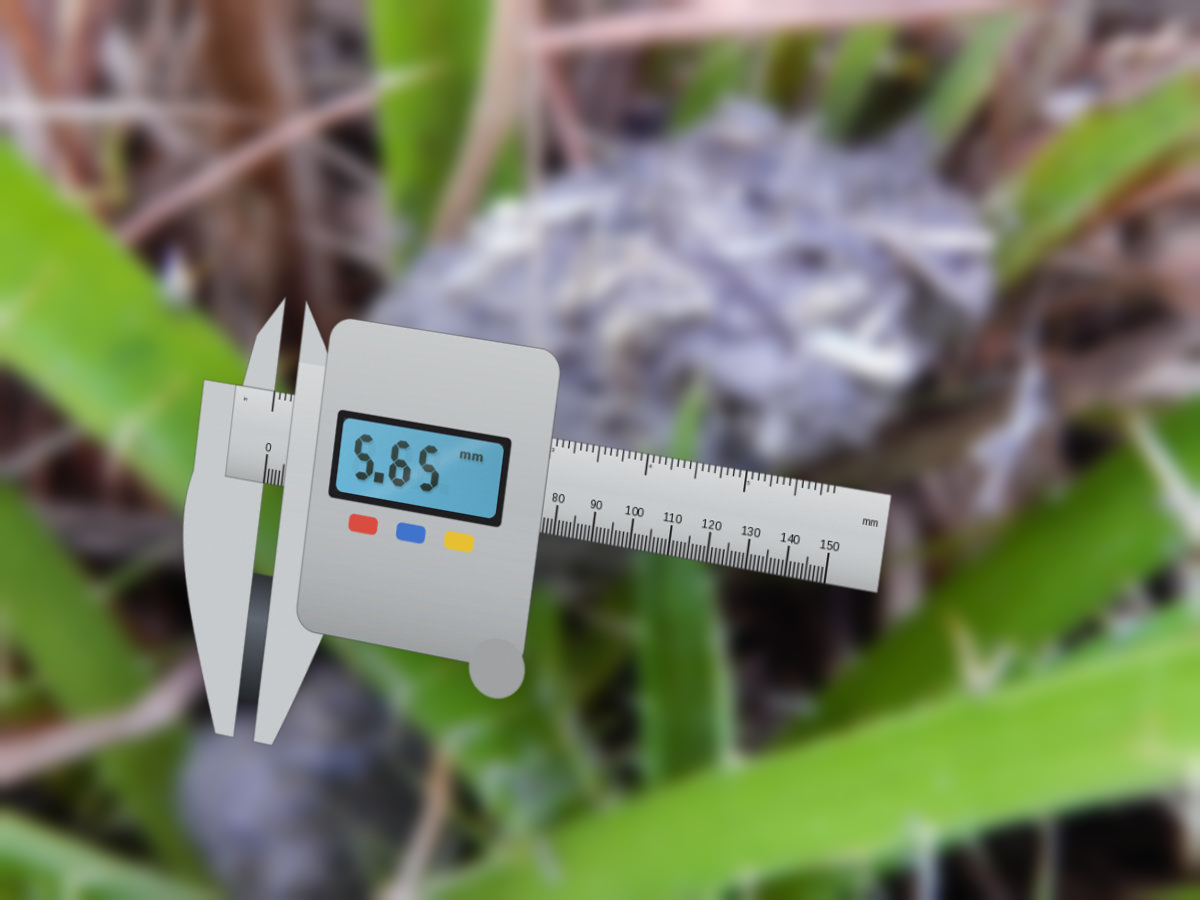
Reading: 5.65mm
